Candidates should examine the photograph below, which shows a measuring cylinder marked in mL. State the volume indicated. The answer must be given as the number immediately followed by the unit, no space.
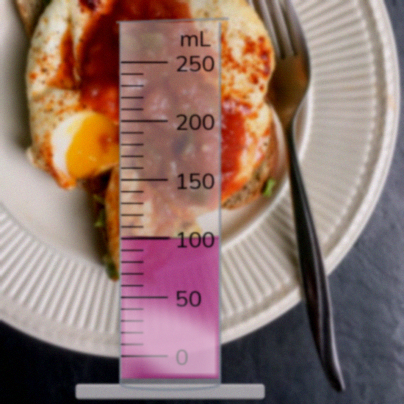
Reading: 100mL
